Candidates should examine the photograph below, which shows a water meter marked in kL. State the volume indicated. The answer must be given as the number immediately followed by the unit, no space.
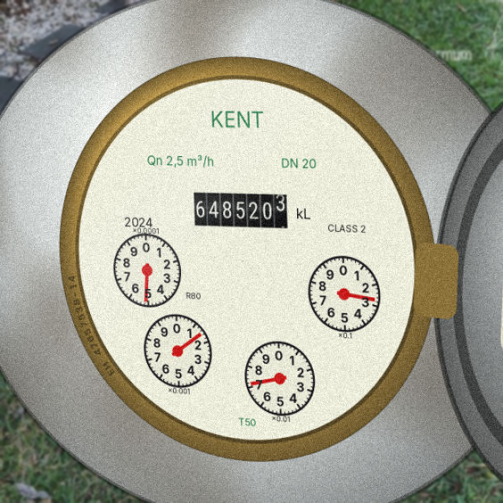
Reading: 6485203.2715kL
